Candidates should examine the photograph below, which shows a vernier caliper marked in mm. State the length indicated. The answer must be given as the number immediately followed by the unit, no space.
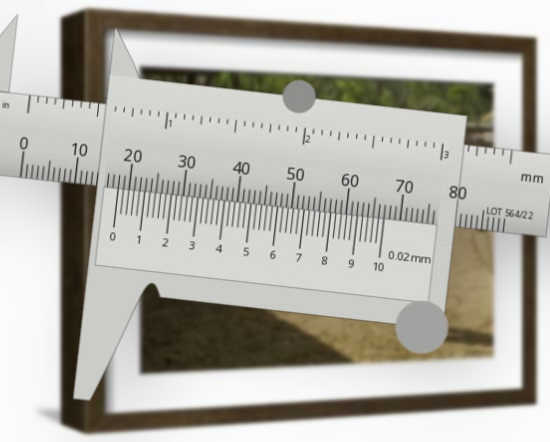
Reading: 18.0mm
